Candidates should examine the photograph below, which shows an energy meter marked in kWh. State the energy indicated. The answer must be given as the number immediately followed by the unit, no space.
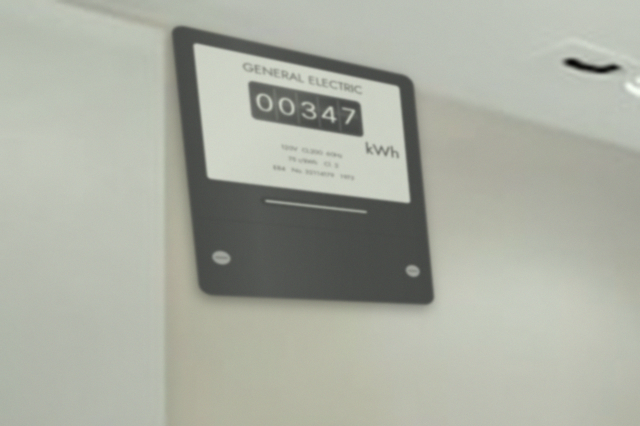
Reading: 347kWh
